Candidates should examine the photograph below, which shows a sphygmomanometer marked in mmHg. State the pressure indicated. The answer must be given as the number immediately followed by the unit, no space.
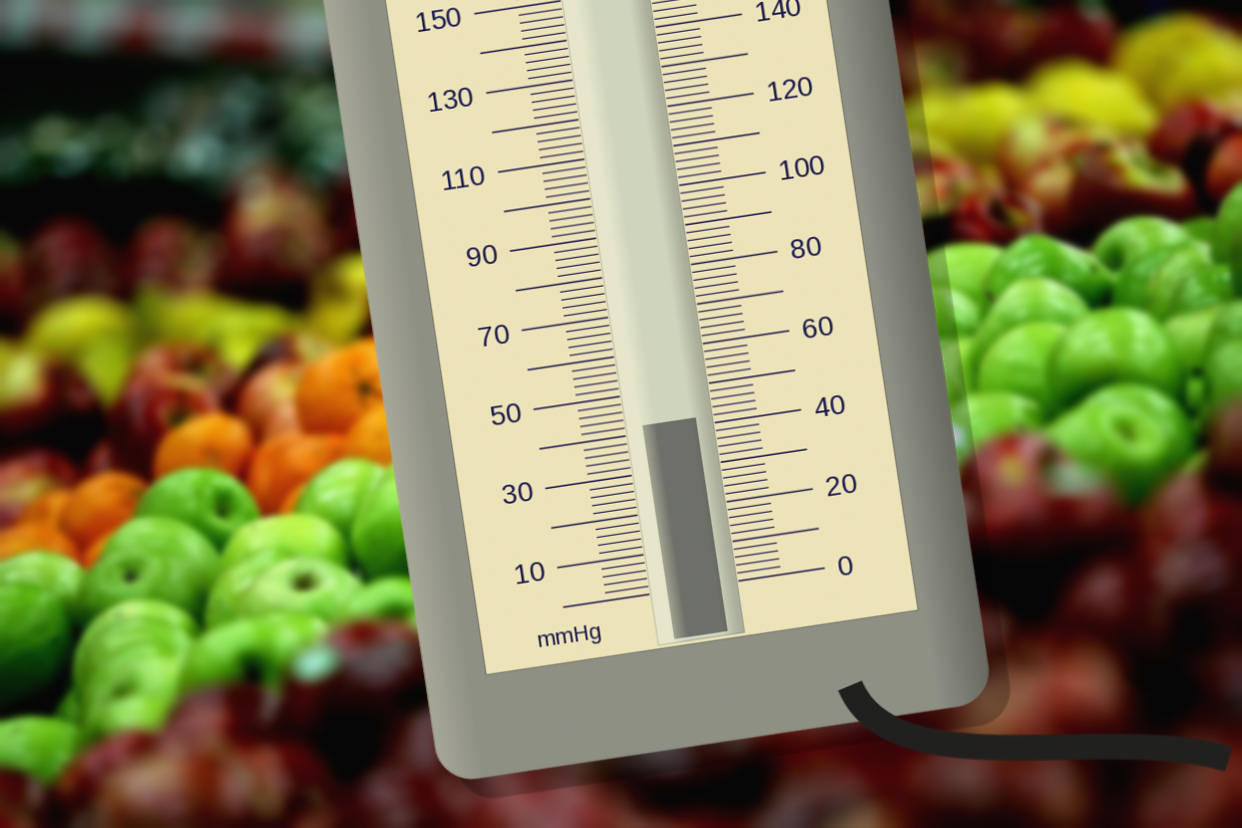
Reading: 42mmHg
